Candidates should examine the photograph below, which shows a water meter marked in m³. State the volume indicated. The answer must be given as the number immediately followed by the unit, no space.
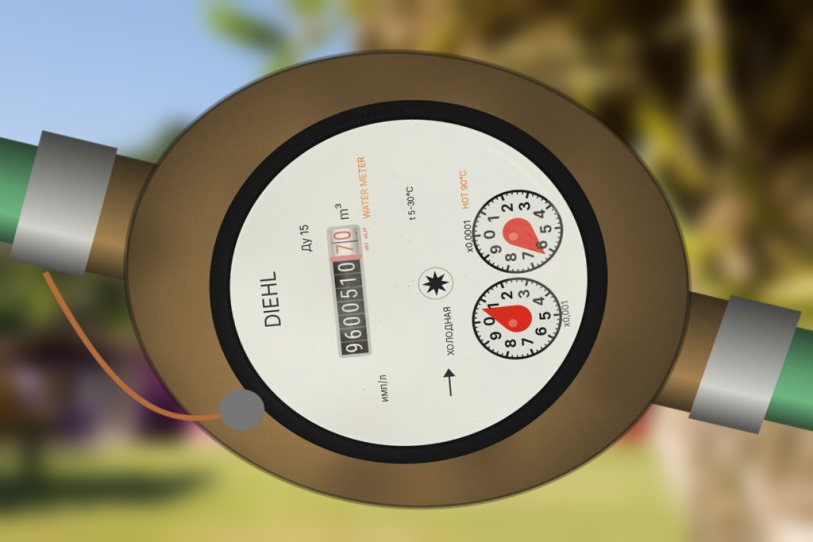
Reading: 9600510.7006m³
